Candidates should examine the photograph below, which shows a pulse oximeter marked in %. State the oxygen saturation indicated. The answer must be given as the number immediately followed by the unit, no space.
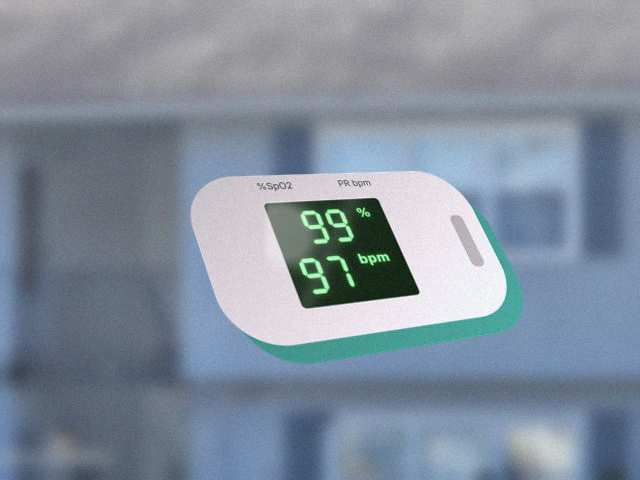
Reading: 99%
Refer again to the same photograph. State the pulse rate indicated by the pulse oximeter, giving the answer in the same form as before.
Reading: 97bpm
